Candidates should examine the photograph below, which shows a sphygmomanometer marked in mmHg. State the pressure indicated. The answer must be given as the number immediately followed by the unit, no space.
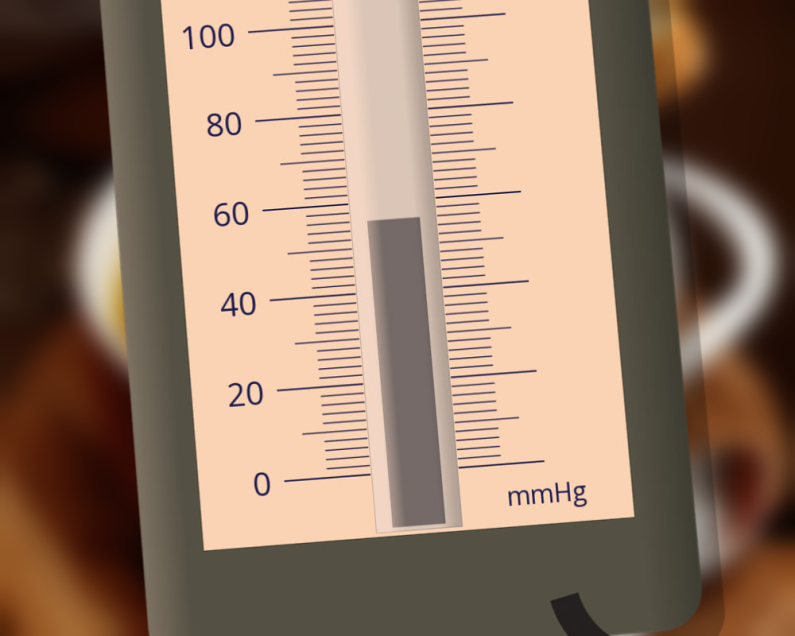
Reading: 56mmHg
